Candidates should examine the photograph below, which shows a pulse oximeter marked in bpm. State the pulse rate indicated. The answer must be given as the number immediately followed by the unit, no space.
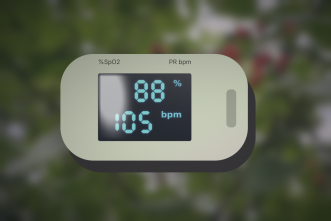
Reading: 105bpm
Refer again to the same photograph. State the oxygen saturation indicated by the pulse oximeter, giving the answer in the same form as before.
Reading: 88%
